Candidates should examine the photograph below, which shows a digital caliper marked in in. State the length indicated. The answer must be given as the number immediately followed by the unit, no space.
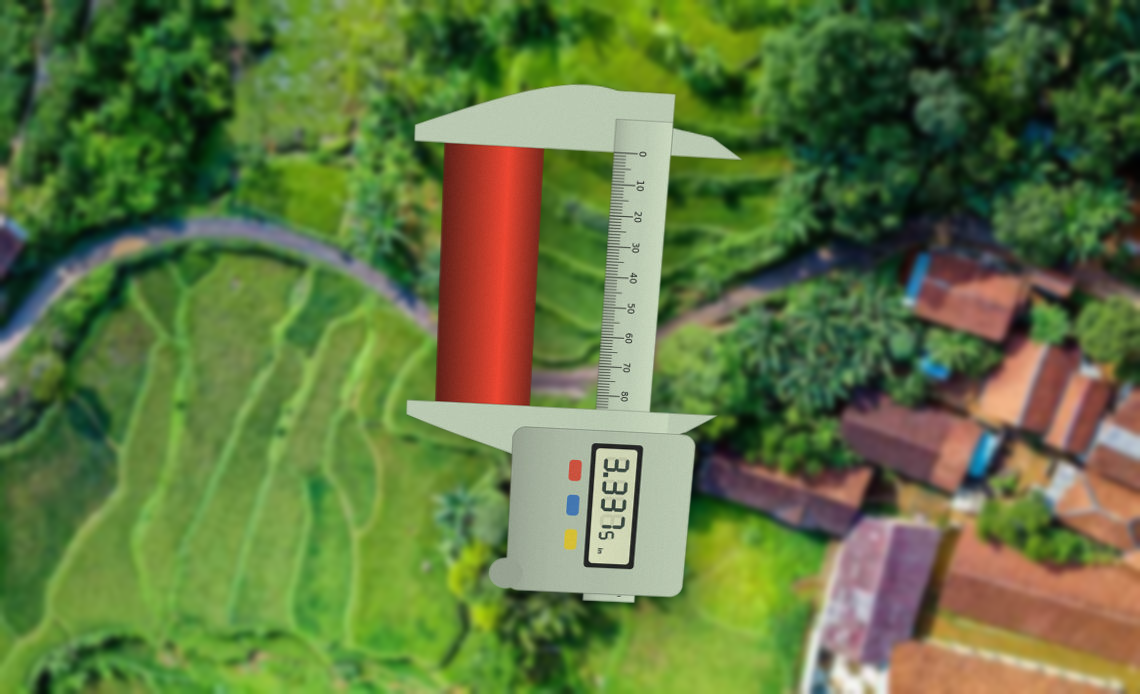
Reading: 3.3375in
